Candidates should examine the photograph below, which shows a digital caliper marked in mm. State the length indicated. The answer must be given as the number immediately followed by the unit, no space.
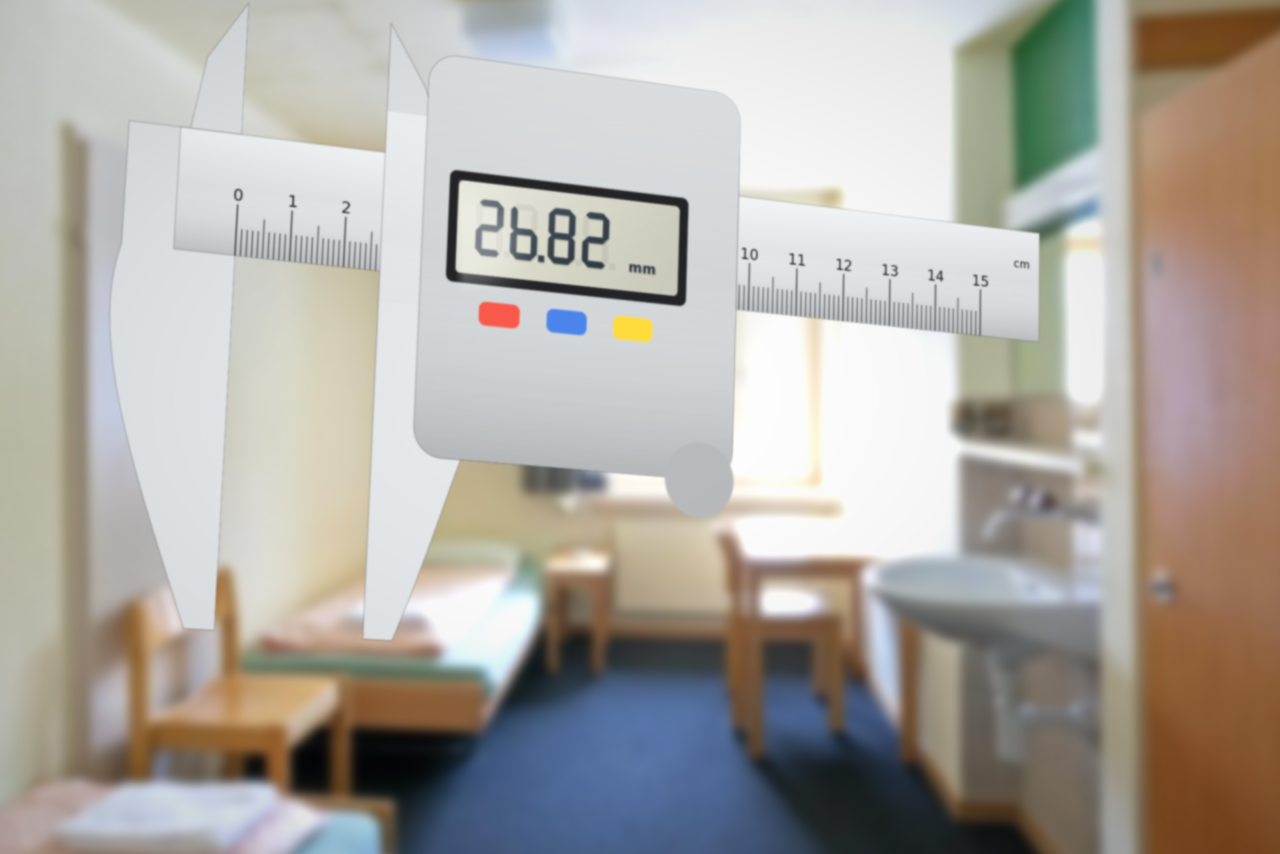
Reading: 26.82mm
